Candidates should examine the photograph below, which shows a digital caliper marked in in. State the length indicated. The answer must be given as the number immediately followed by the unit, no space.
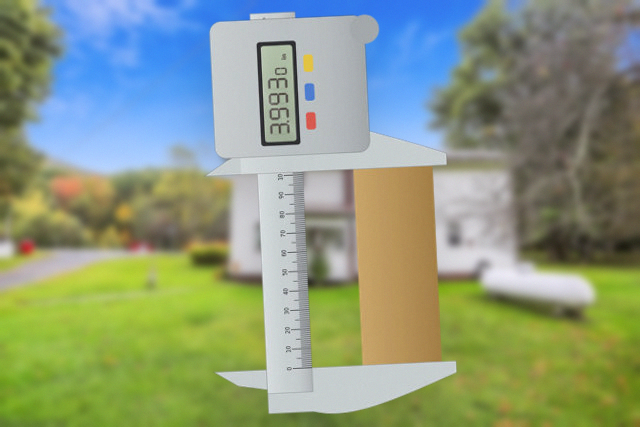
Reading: 3.9930in
